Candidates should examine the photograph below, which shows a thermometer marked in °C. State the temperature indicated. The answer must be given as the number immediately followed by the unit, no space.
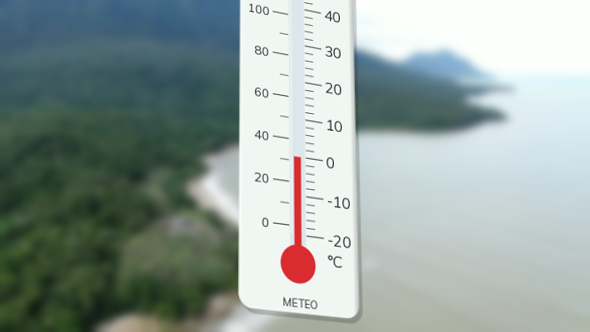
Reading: 0°C
